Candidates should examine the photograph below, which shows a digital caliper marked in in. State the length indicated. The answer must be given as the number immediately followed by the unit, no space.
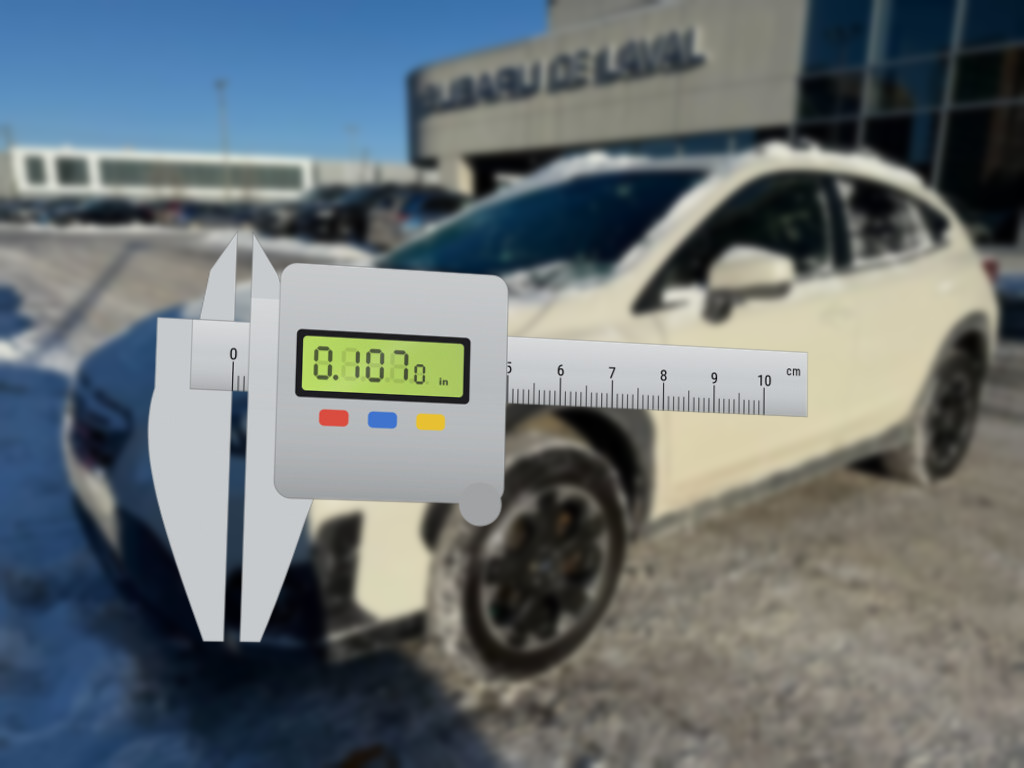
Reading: 0.1070in
